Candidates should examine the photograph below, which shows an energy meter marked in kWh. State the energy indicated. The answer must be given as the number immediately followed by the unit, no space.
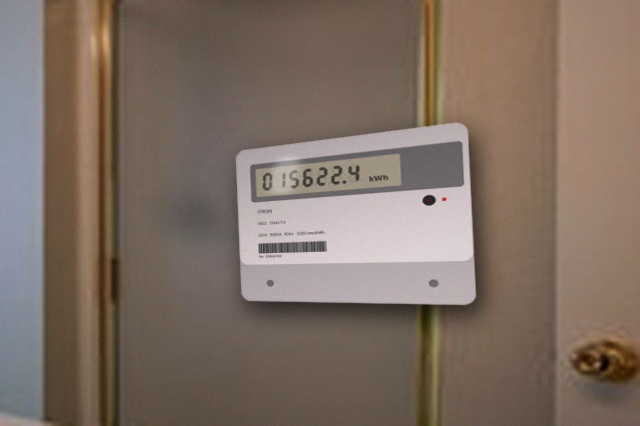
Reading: 15622.4kWh
